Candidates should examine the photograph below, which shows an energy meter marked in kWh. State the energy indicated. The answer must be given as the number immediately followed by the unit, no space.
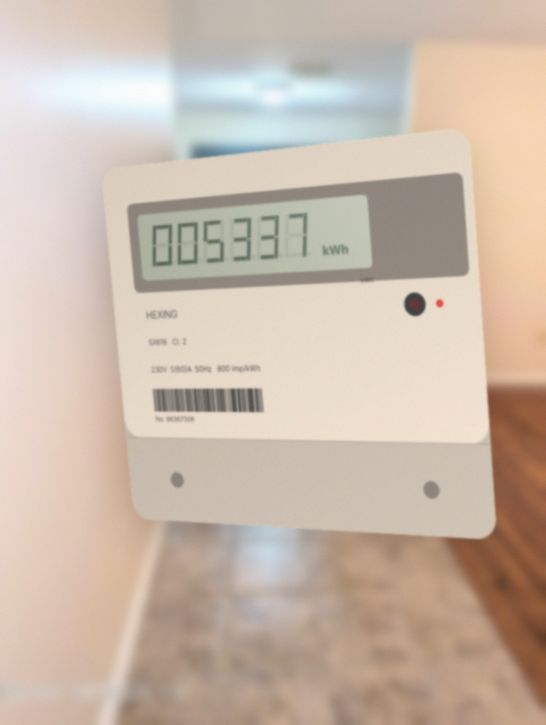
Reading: 5337kWh
